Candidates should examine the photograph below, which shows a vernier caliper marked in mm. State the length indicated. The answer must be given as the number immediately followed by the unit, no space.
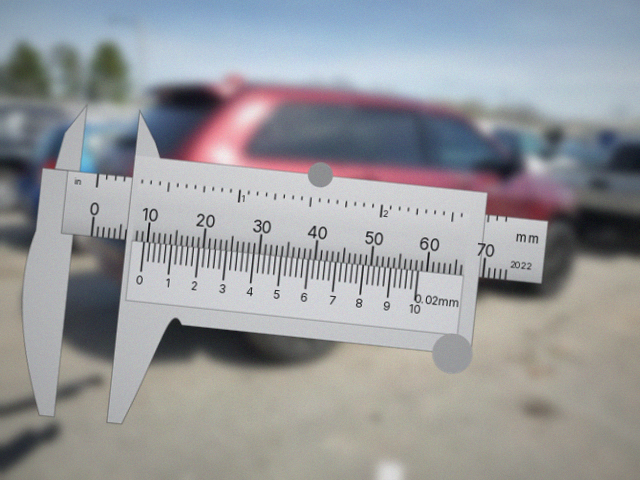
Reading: 9.4mm
